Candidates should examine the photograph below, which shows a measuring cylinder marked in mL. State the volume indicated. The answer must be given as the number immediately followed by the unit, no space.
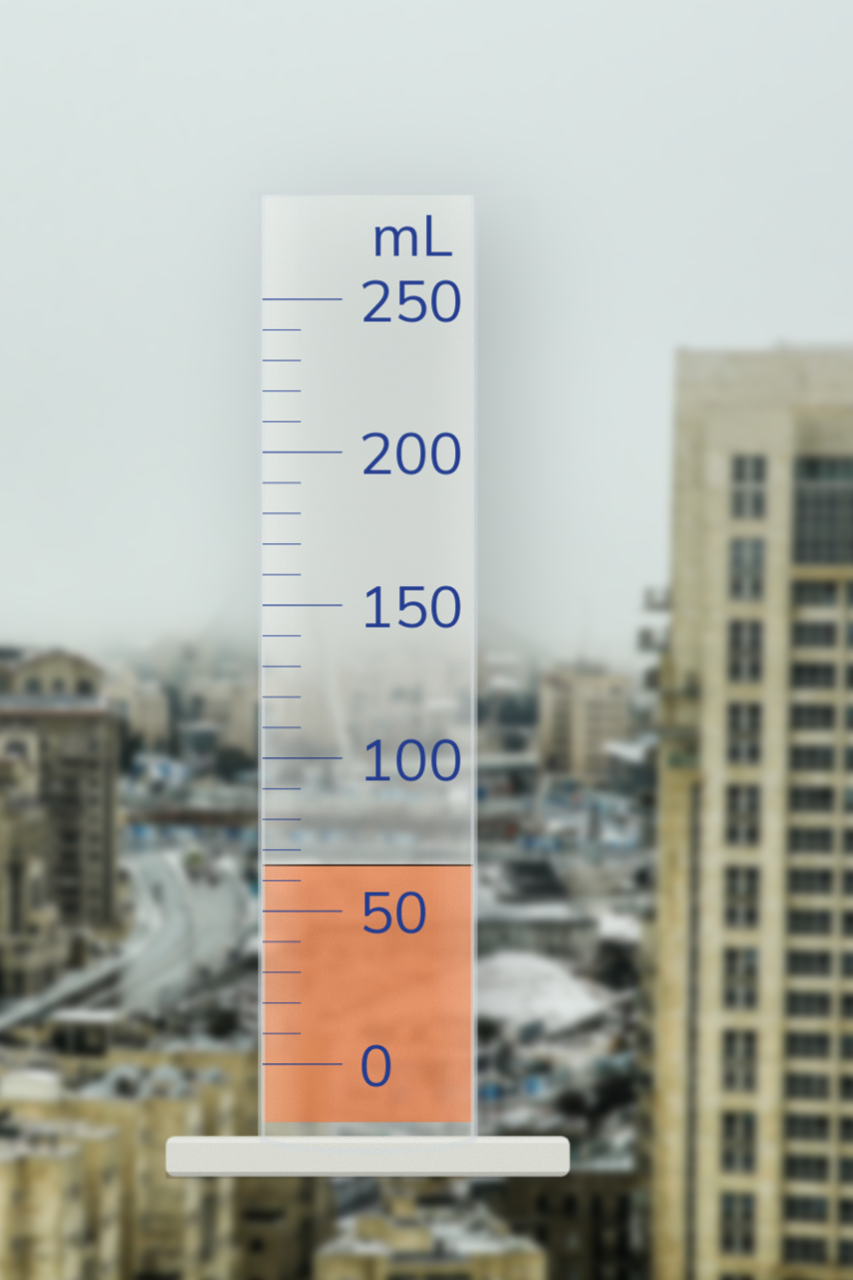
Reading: 65mL
